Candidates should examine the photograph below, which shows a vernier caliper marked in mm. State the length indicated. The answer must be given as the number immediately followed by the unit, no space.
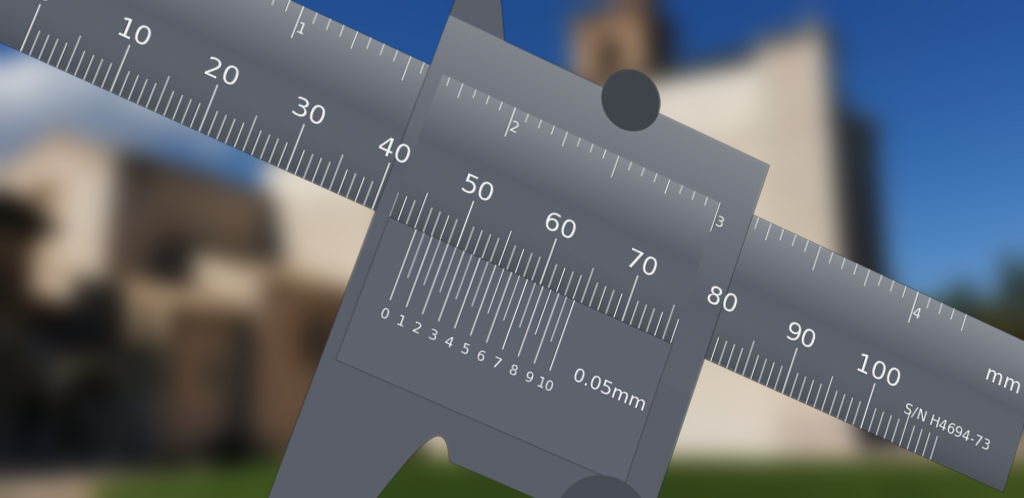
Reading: 45.2mm
